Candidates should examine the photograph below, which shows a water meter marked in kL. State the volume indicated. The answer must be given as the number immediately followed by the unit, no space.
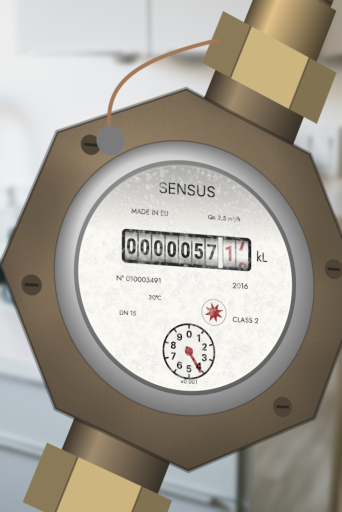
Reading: 57.174kL
